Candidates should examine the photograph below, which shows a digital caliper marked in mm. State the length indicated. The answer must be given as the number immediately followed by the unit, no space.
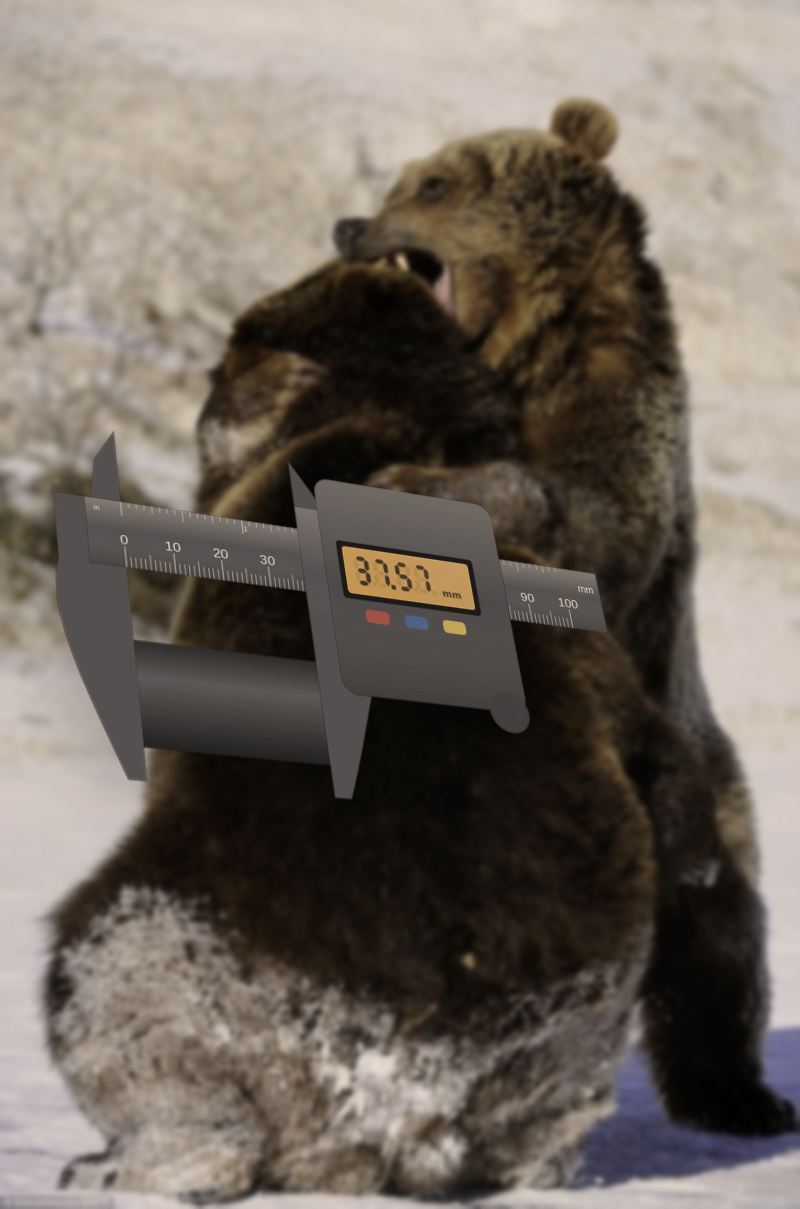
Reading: 37.57mm
